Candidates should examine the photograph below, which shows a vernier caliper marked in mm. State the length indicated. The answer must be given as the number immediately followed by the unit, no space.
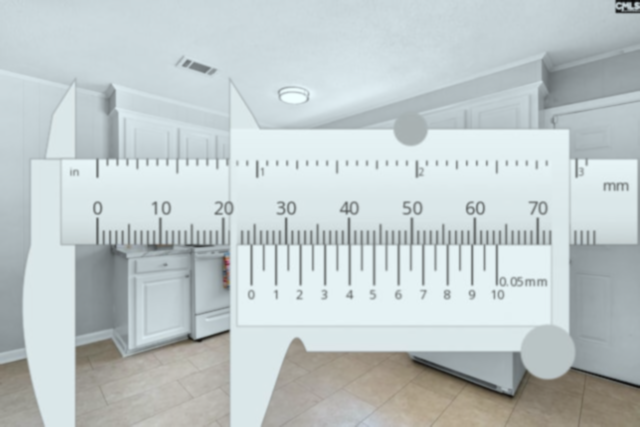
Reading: 24.5mm
